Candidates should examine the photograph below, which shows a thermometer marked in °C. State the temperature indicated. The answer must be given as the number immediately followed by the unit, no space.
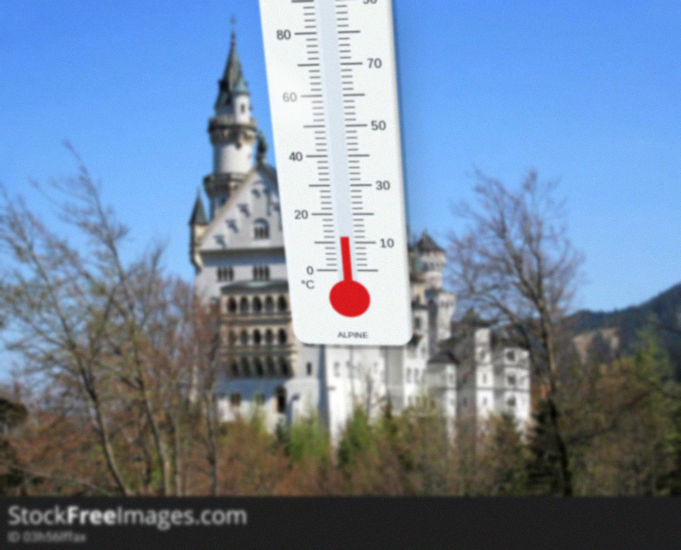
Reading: 12°C
